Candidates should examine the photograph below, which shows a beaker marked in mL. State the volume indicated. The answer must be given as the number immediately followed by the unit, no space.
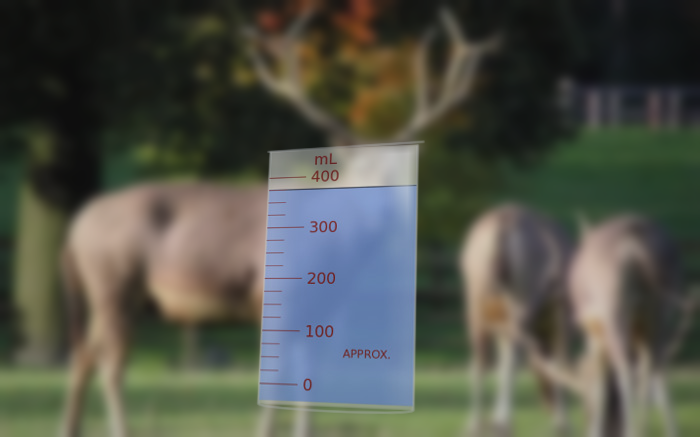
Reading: 375mL
